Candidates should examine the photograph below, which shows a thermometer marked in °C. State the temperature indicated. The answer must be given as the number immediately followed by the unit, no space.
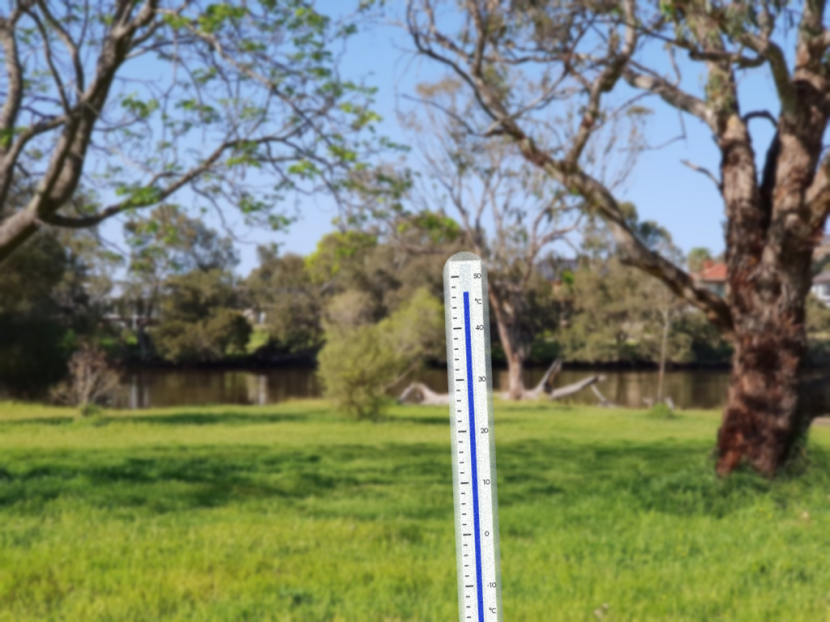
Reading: 47°C
